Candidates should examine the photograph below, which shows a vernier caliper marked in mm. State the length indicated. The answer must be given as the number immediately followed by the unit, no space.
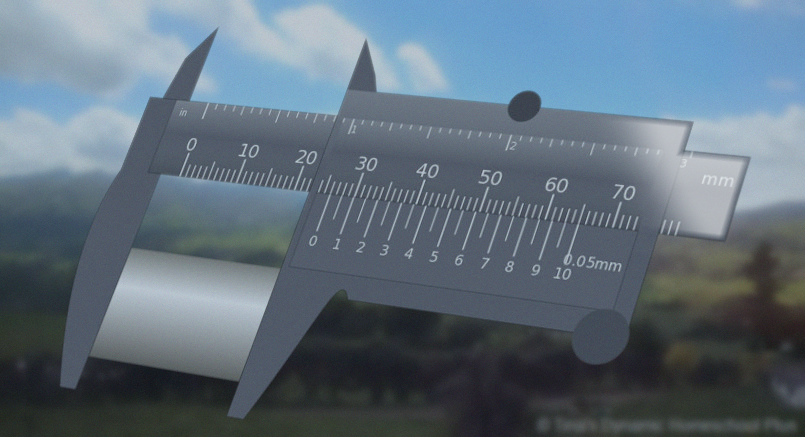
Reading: 26.0mm
